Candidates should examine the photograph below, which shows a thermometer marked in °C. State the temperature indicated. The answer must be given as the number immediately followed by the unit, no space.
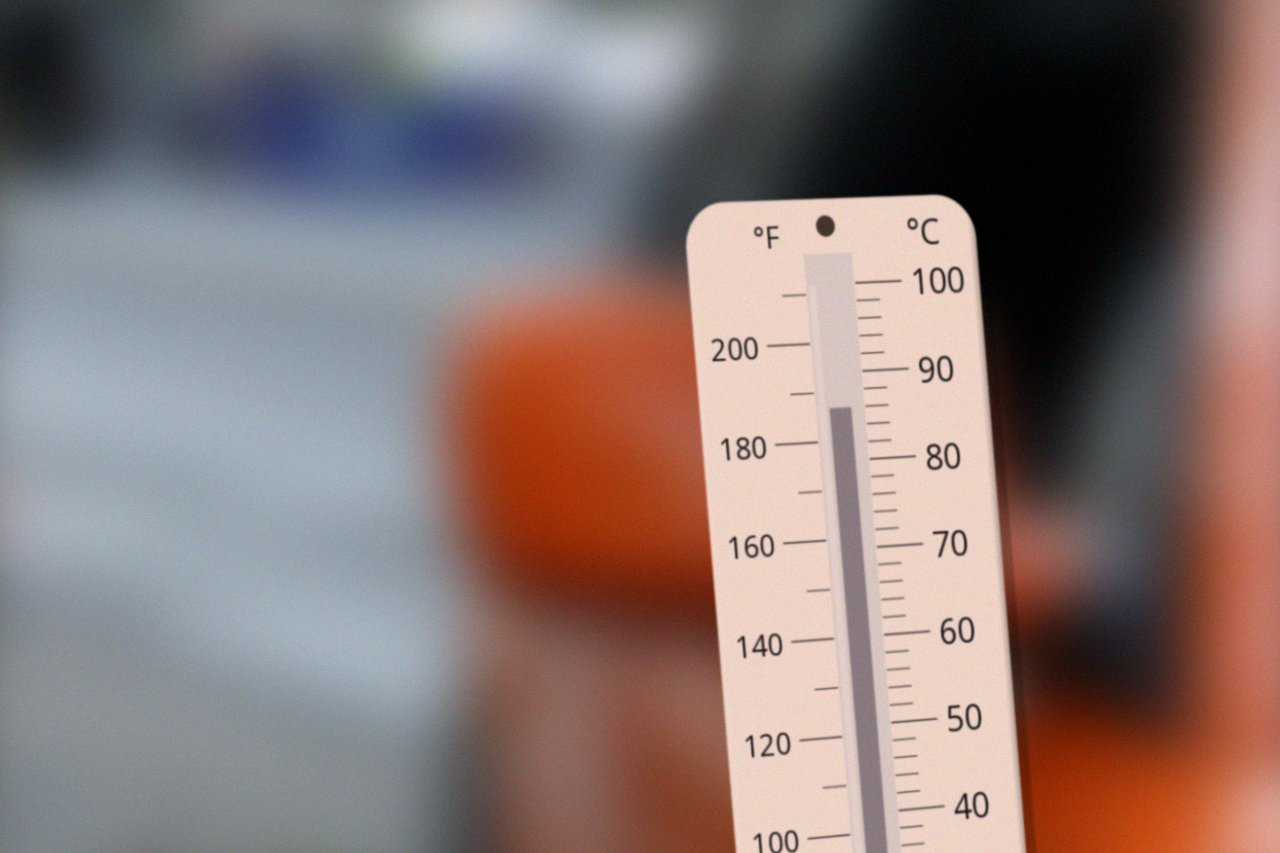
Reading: 86°C
